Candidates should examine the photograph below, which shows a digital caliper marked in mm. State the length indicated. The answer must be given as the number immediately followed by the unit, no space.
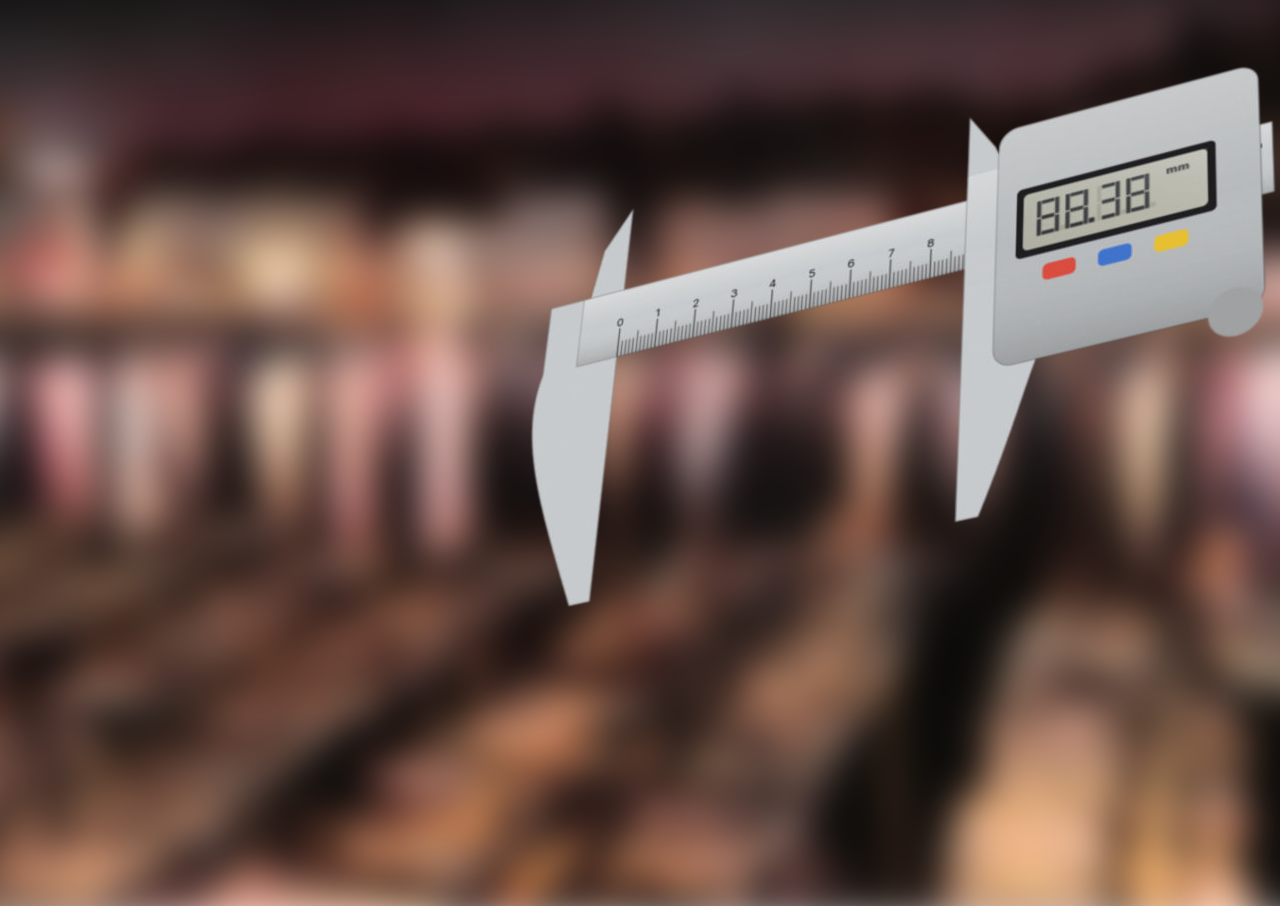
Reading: 88.38mm
